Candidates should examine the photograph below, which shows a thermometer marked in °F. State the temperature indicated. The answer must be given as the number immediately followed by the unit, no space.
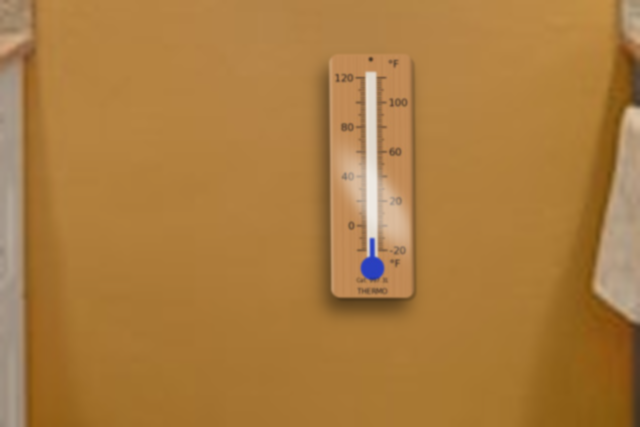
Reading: -10°F
